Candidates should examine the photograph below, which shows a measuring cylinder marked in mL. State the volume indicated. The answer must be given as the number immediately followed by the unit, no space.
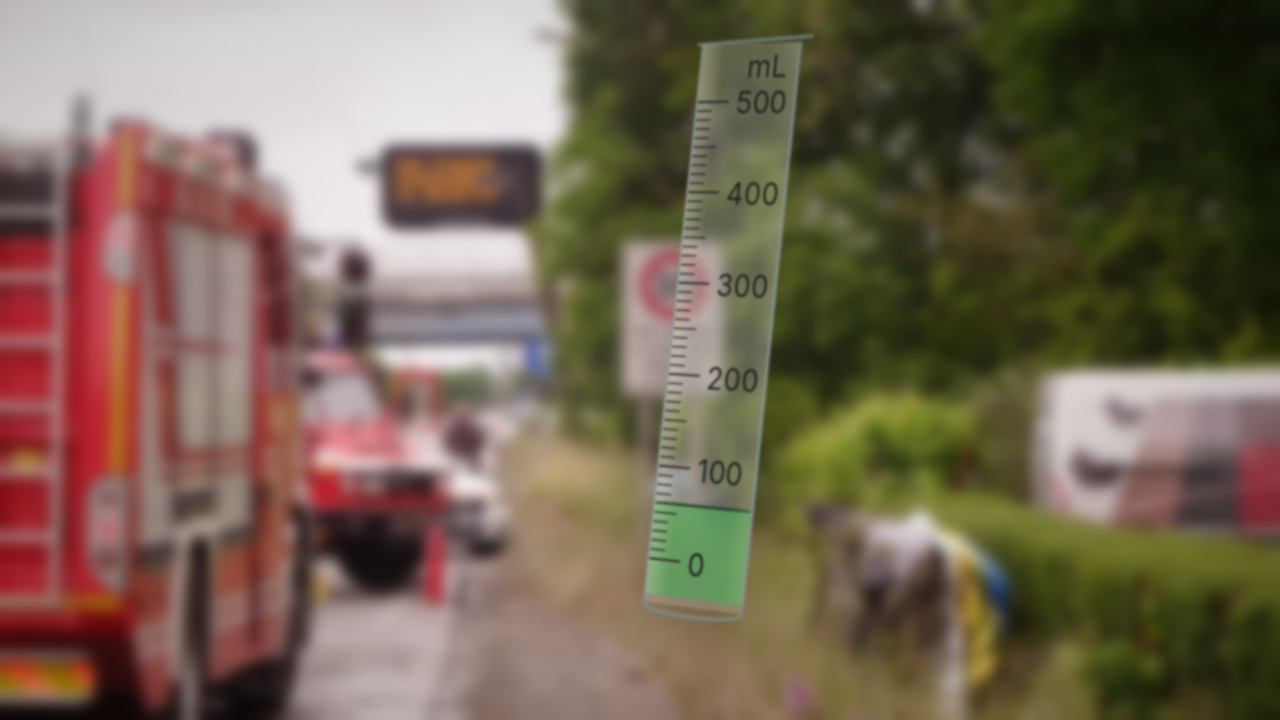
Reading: 60mL
